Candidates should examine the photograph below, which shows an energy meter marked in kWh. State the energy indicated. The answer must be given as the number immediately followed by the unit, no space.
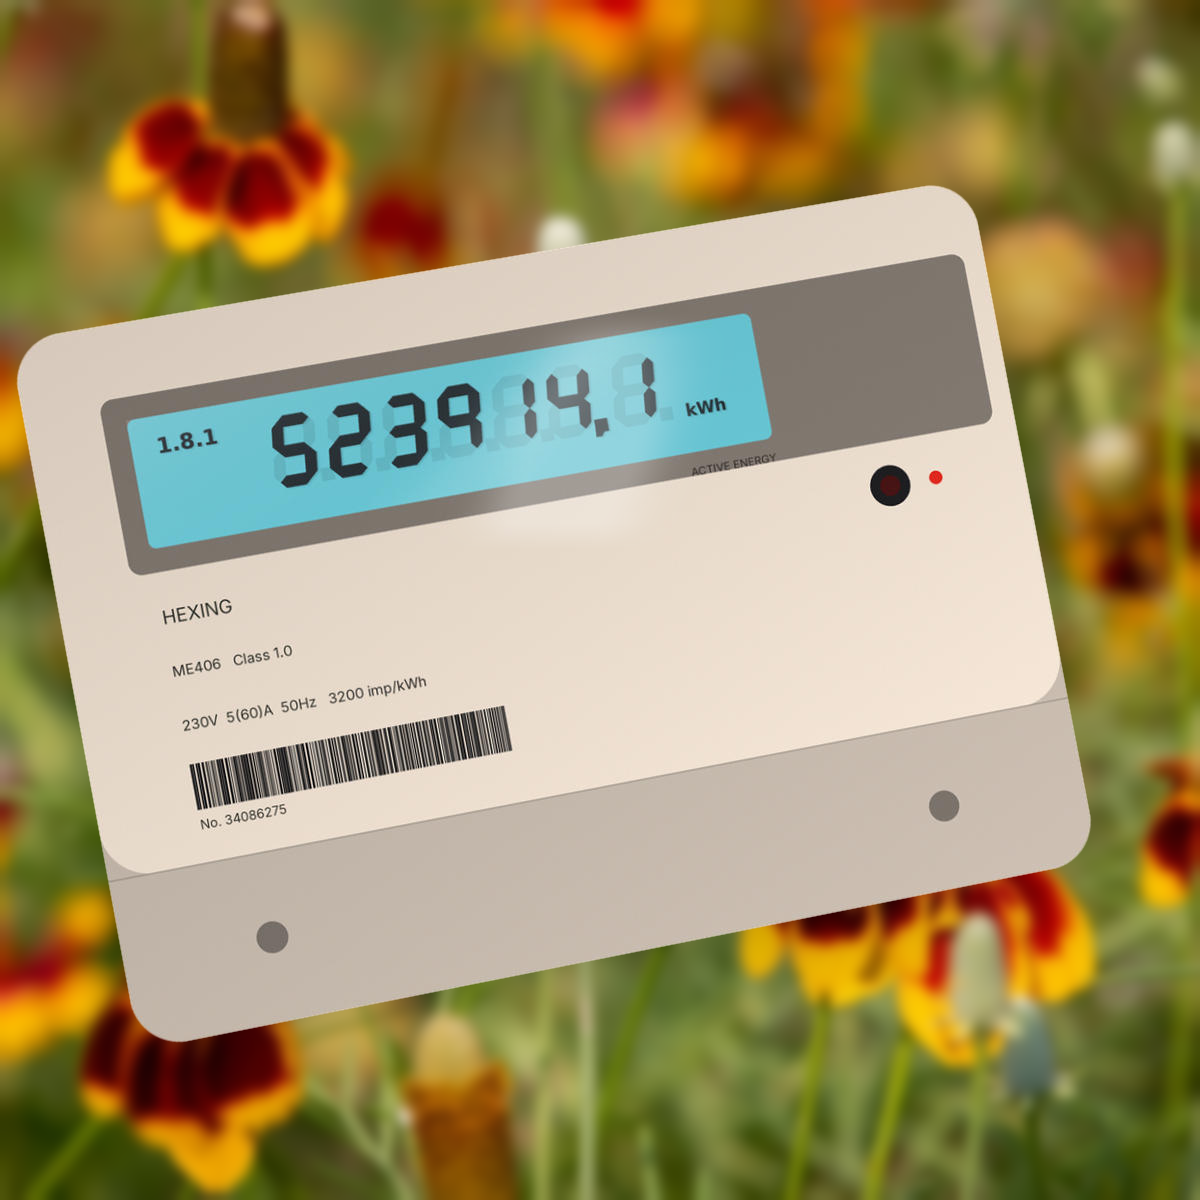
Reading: 523914.1kWh
